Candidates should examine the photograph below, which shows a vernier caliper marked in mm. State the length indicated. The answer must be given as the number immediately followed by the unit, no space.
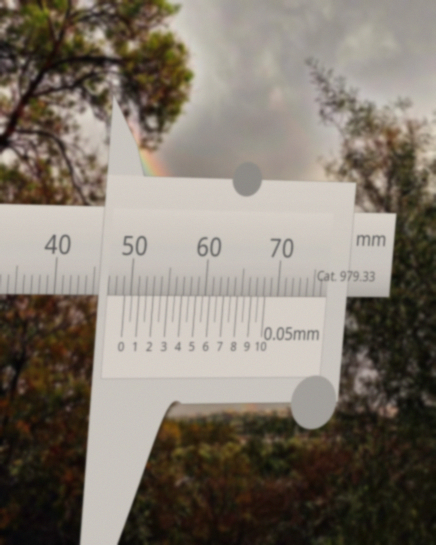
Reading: 49.2mm
